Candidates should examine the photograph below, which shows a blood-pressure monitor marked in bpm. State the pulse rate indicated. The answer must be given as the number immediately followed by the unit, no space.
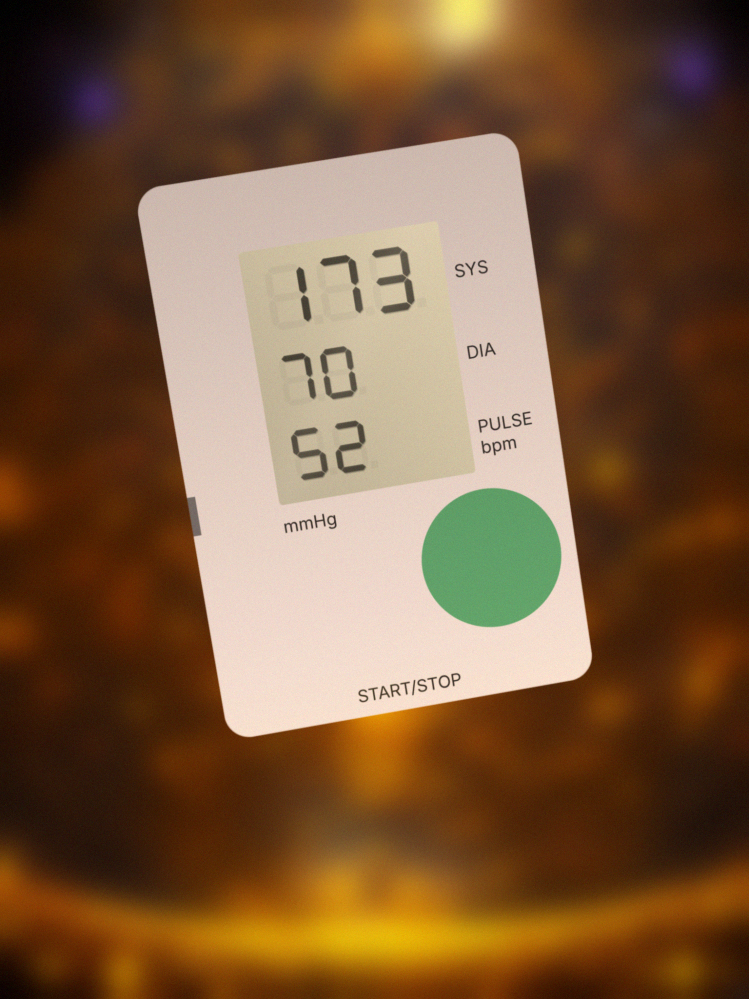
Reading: 52bpm
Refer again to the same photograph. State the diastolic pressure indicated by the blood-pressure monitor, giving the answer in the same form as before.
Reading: 70mmHg
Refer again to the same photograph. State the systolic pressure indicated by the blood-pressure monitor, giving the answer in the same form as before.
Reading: 173mmHg
